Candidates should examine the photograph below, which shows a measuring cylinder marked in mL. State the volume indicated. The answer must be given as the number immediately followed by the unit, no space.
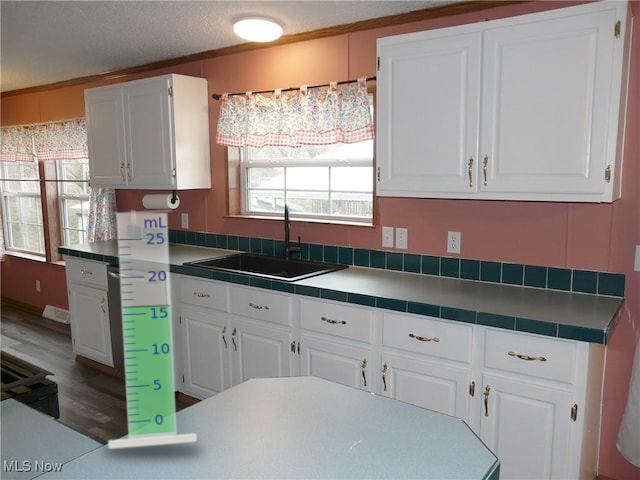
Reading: 16mL
